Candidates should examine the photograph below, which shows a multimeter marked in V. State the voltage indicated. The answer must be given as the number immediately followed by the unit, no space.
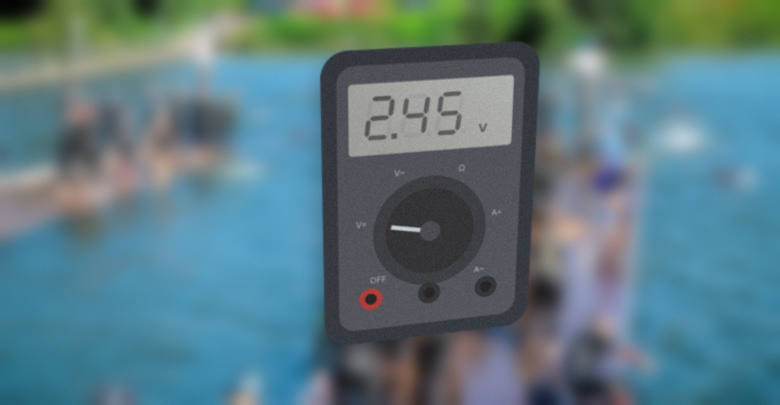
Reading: 2.45V
